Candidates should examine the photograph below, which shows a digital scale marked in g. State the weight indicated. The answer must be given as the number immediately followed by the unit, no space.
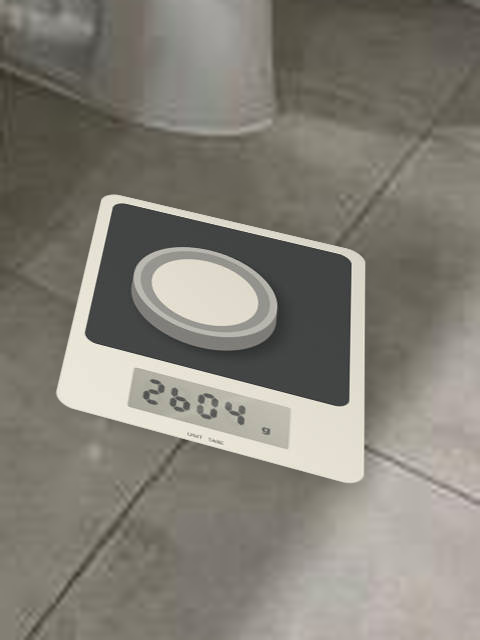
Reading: 2604g
